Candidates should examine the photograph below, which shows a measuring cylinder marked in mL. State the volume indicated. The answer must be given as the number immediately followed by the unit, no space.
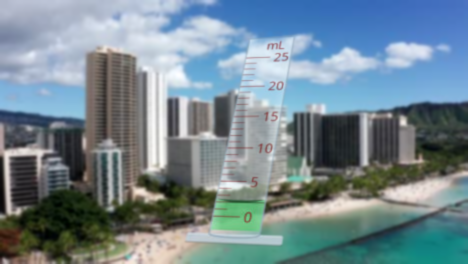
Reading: 2mL
